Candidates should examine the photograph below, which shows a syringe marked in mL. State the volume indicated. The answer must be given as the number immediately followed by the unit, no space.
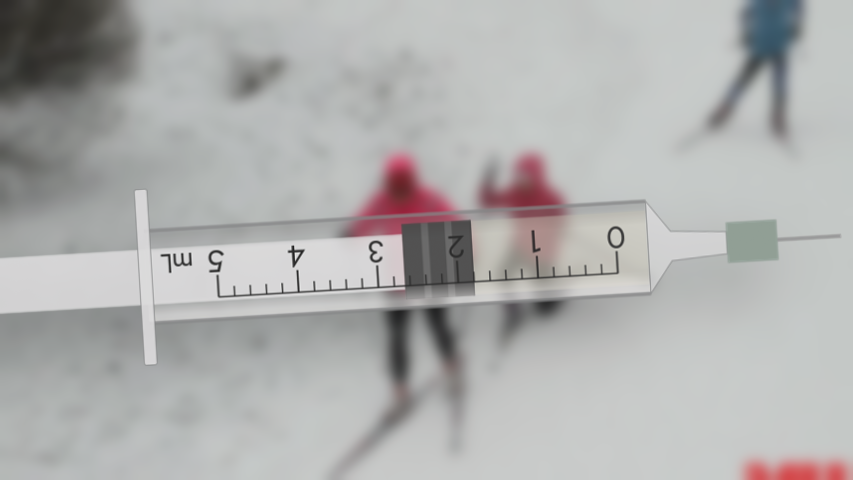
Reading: 1.8mL
